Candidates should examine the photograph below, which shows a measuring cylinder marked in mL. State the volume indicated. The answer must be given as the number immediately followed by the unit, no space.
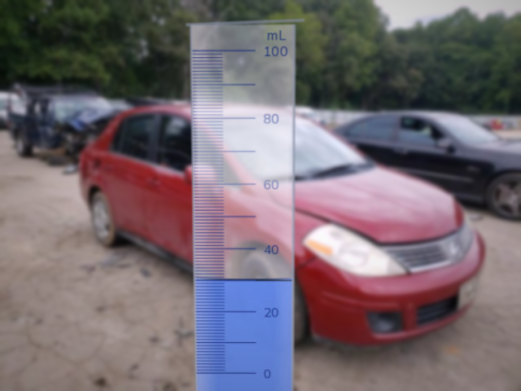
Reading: 30mL
